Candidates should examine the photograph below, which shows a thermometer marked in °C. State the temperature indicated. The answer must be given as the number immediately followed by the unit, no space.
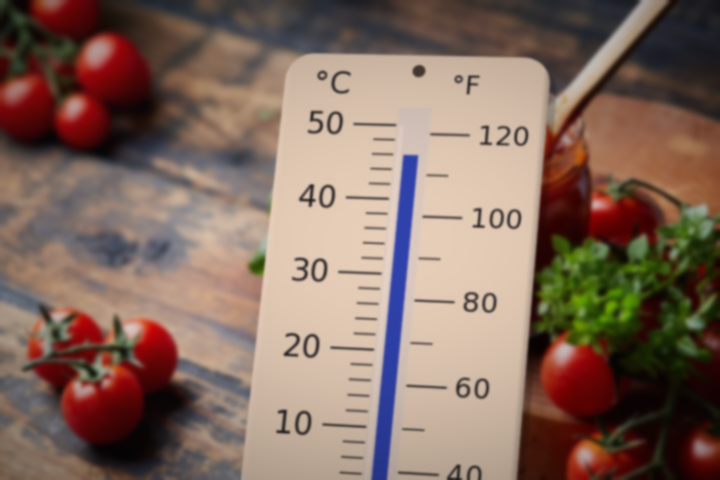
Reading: 46°C
